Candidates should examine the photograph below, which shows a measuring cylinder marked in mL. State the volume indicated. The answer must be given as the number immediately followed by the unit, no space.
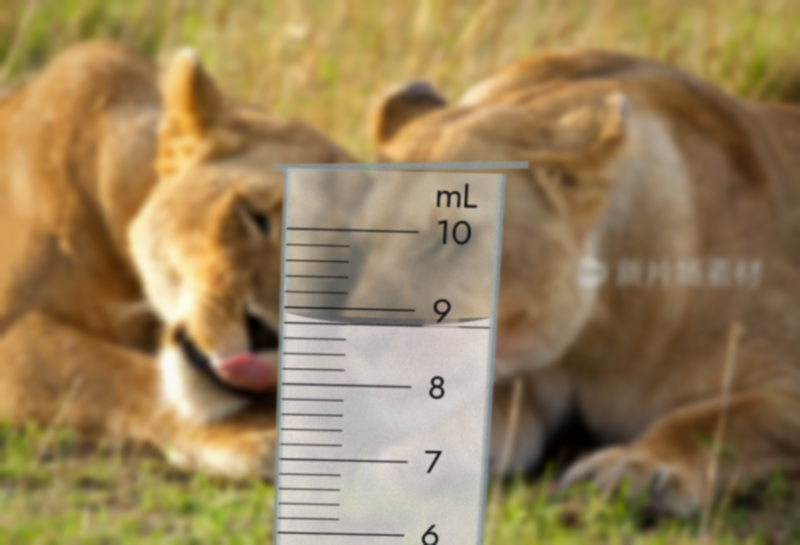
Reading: 8.8mL
